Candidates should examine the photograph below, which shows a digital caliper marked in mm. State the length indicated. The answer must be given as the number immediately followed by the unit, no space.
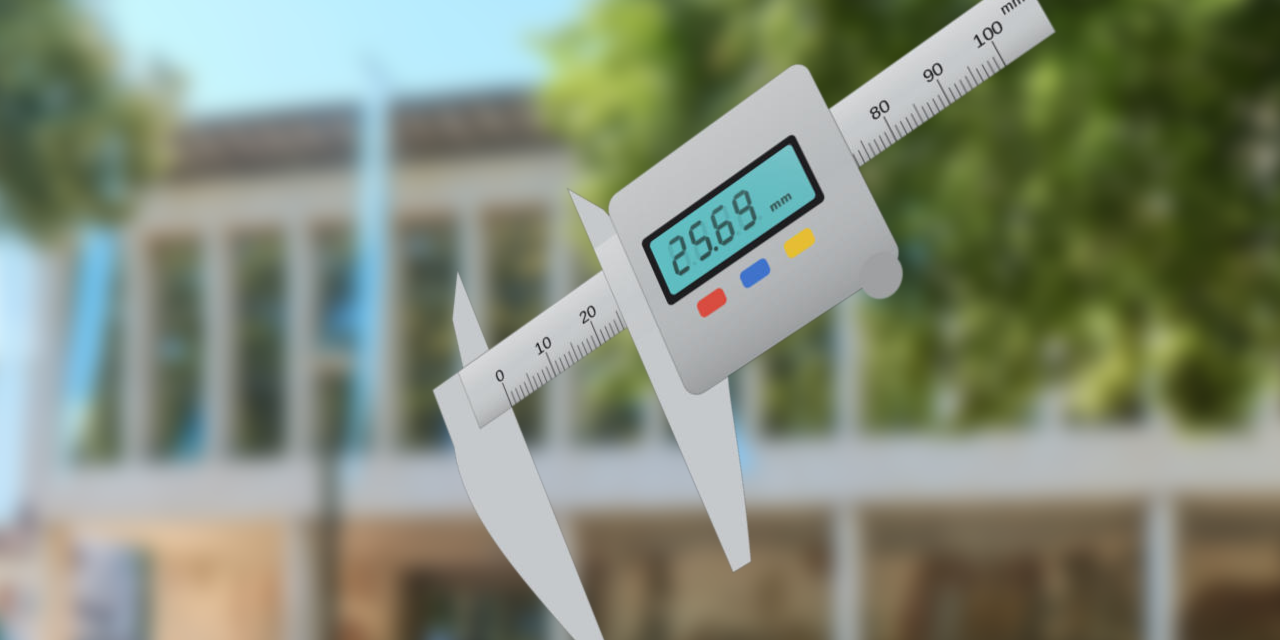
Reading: 25.69mm
